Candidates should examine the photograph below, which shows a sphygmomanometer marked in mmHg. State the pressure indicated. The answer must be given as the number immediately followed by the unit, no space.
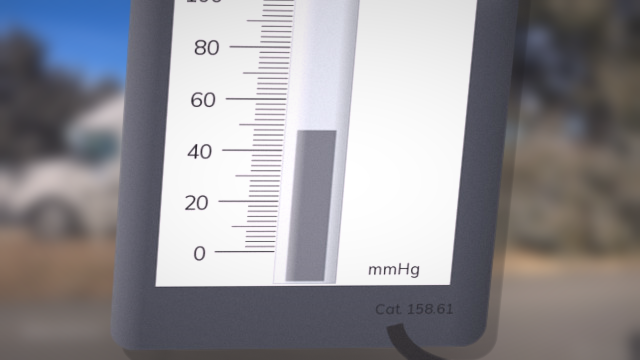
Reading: 48mmHg
